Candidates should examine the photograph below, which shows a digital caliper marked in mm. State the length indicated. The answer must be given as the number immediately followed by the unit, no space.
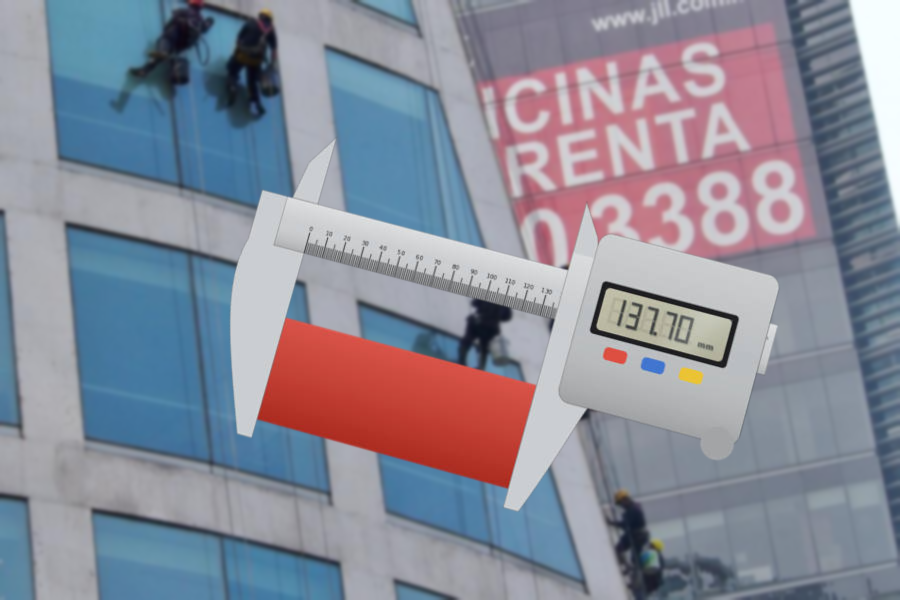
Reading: 137.70mm
